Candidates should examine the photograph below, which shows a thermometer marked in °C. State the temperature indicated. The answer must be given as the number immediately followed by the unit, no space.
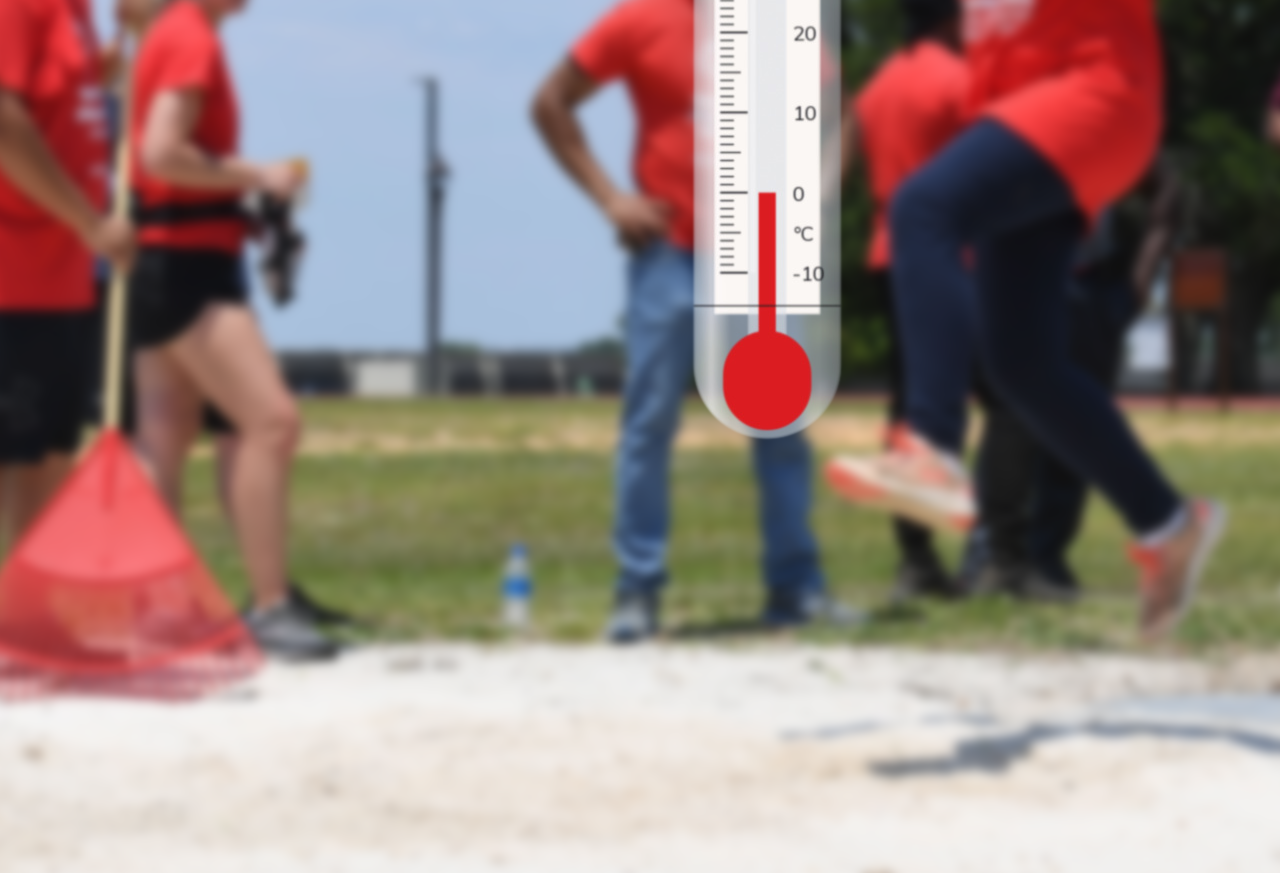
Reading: 0°C
